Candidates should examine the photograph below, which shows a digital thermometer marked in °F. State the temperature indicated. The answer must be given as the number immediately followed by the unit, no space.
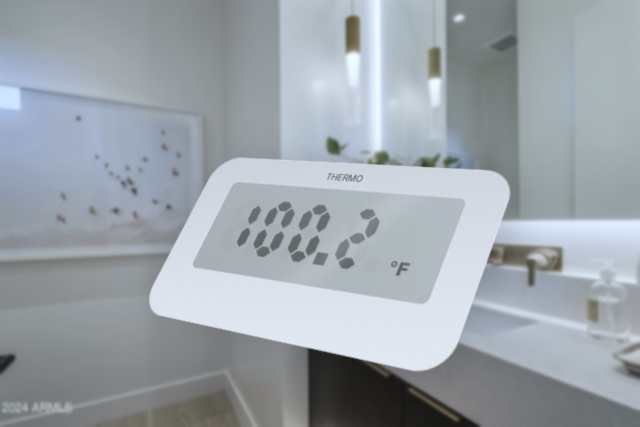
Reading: 100.2°F
